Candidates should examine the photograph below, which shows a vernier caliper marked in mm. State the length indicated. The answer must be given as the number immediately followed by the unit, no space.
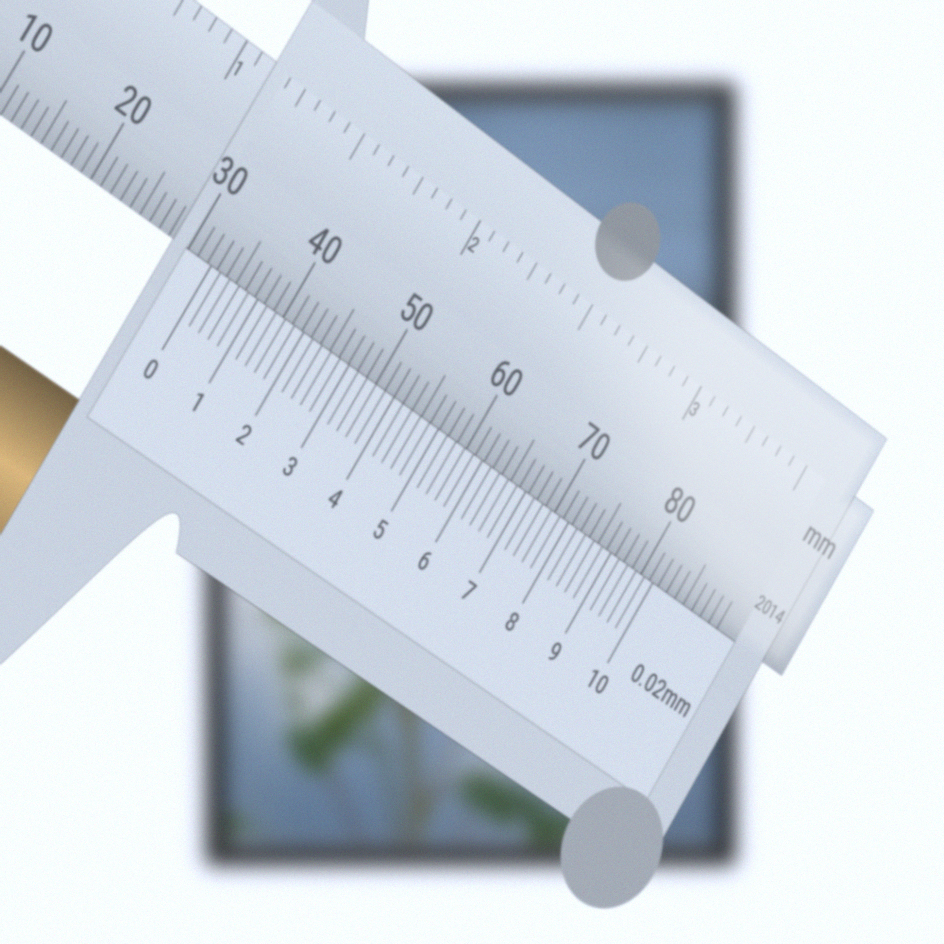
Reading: 32.4mm
